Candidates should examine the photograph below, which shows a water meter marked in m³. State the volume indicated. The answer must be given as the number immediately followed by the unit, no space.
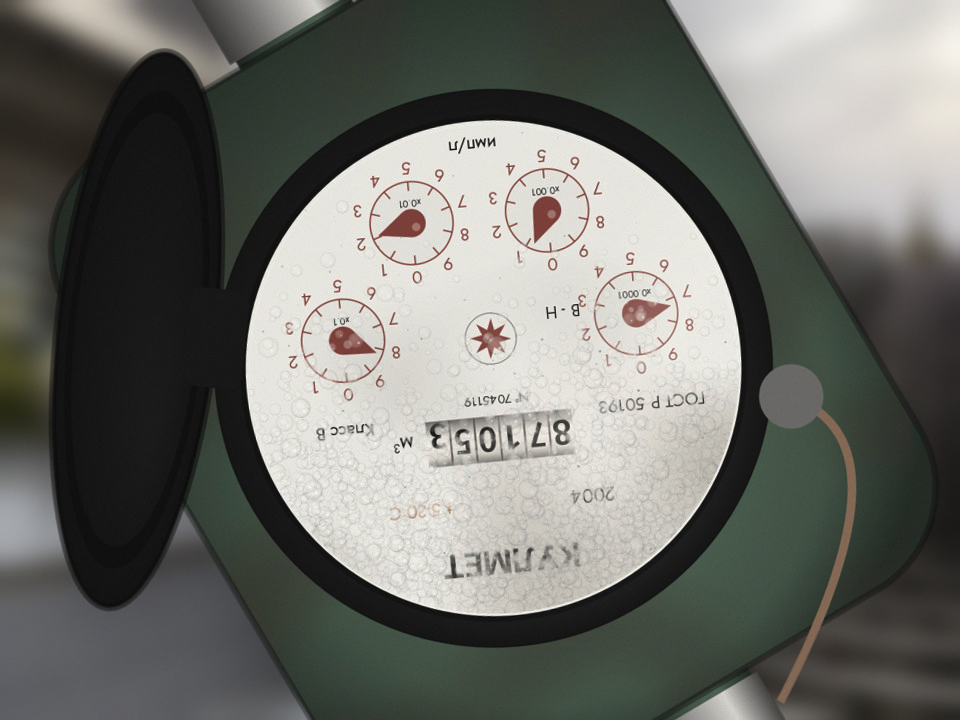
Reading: 871052.8207m³
